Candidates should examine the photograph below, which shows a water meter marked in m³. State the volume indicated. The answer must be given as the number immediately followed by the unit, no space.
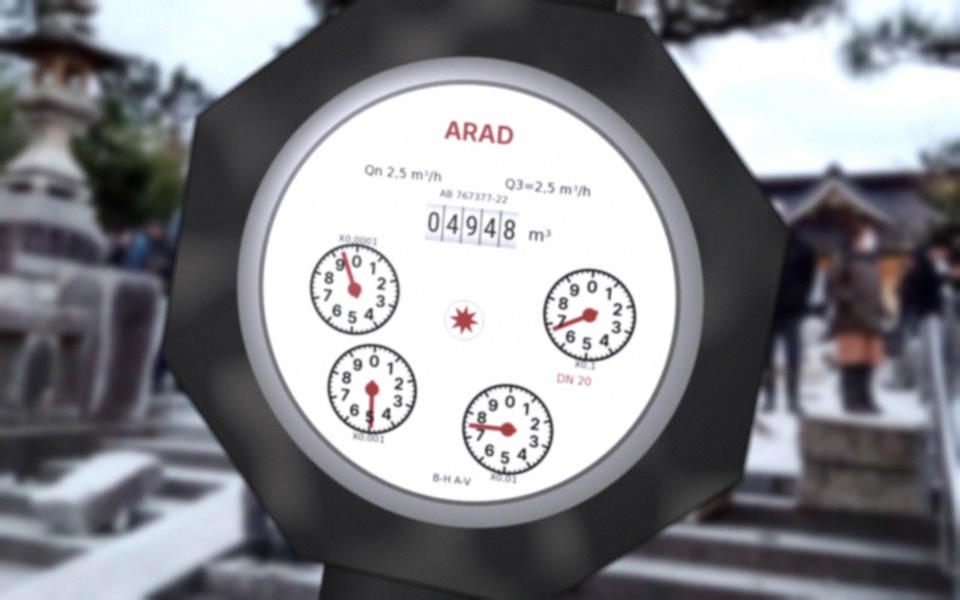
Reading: 4948.6749m³
